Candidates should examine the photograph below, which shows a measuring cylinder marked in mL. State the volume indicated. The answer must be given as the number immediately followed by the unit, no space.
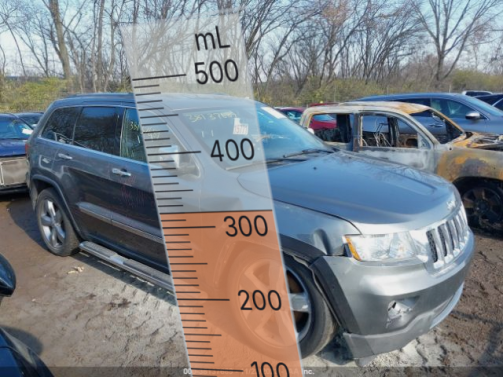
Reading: 320mL
